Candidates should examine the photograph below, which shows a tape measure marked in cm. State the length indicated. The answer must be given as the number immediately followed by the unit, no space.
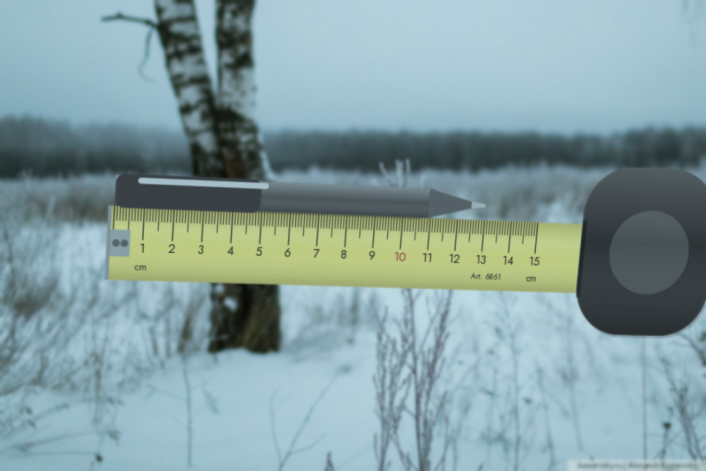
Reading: 13cm
